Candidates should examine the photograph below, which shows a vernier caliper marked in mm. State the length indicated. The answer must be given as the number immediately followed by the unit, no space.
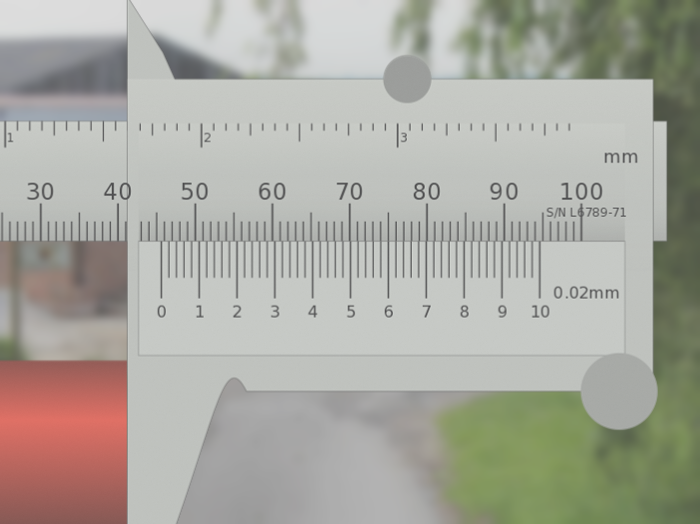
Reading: 45.6mm
